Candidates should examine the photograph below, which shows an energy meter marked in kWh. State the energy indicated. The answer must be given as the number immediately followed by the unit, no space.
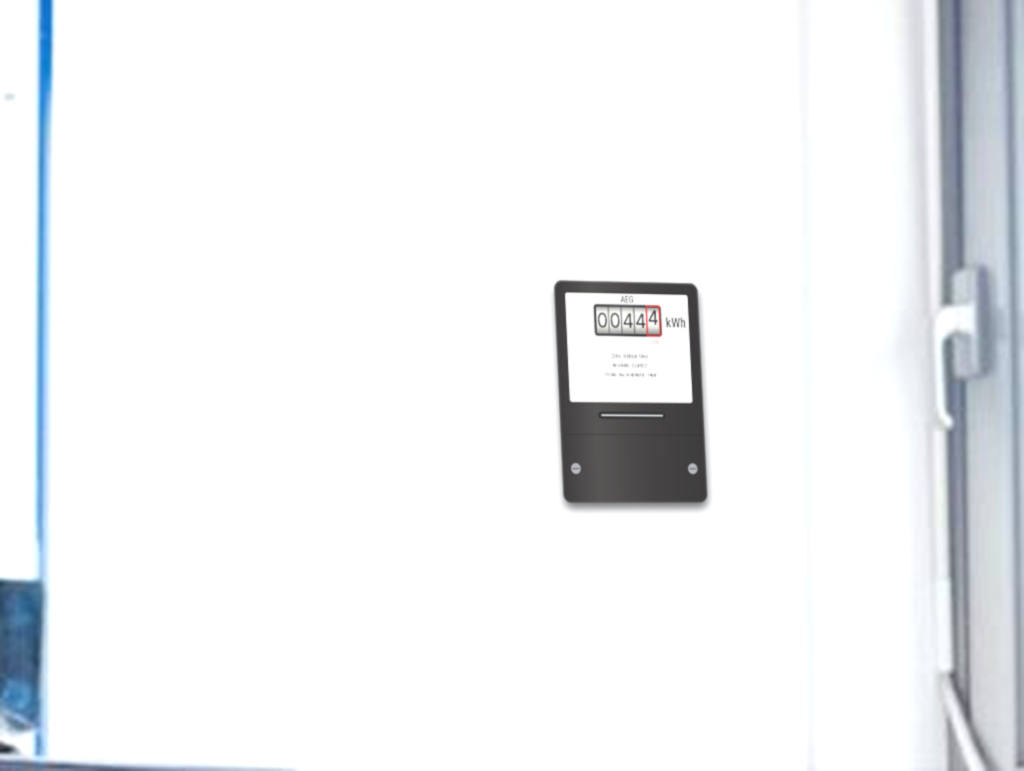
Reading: 44.4kWh
